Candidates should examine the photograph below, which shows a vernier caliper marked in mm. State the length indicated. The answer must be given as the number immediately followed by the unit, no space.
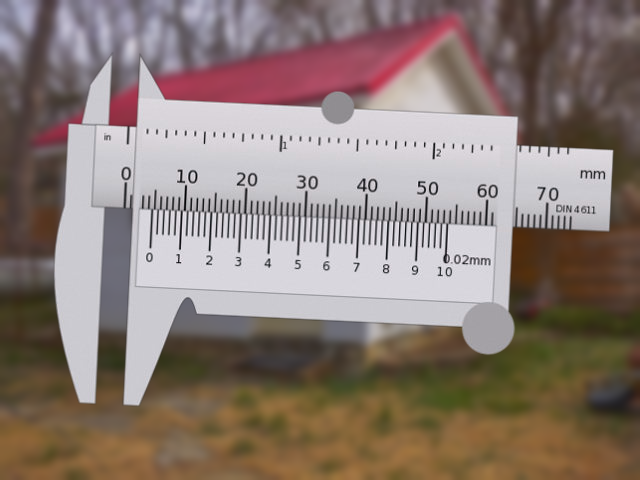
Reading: 4.6mm
